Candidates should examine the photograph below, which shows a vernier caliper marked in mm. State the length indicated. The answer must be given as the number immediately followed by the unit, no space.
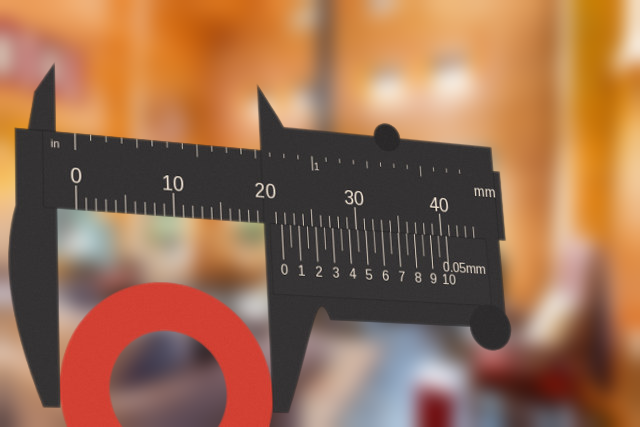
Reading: 21.6mm
